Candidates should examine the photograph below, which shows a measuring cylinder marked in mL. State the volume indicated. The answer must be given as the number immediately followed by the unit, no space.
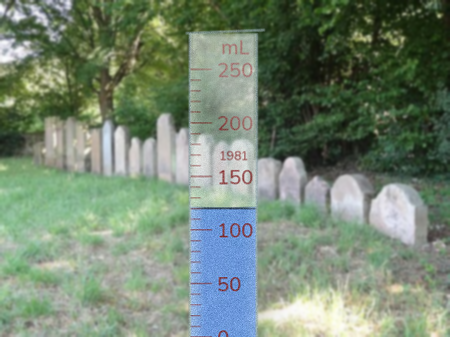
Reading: 120mL
